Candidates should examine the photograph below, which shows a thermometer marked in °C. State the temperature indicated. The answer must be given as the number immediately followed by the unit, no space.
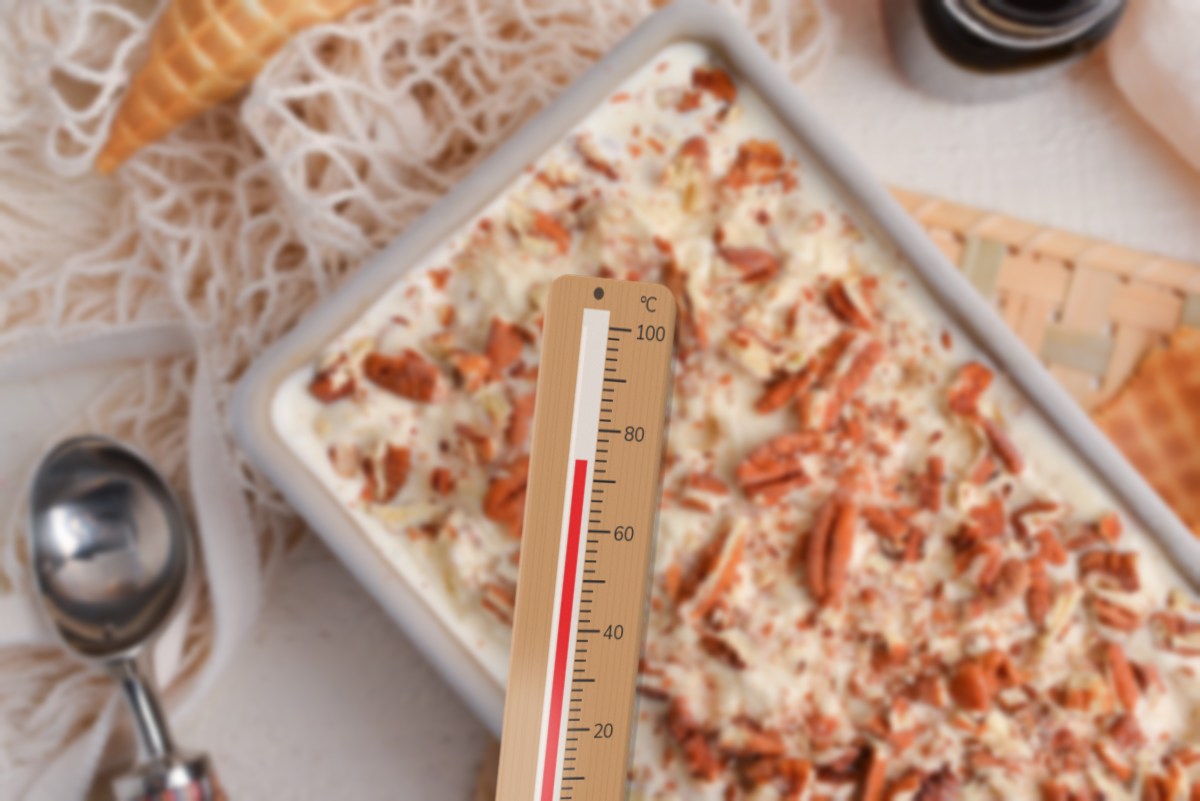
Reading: 74°C
